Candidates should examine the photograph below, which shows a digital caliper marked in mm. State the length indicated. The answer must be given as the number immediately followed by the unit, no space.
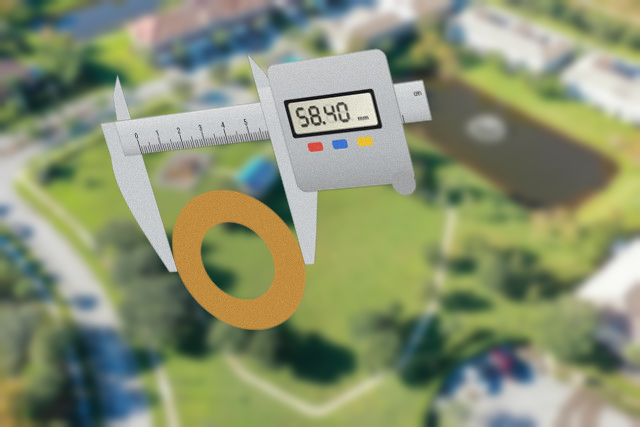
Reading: 58.40mm
